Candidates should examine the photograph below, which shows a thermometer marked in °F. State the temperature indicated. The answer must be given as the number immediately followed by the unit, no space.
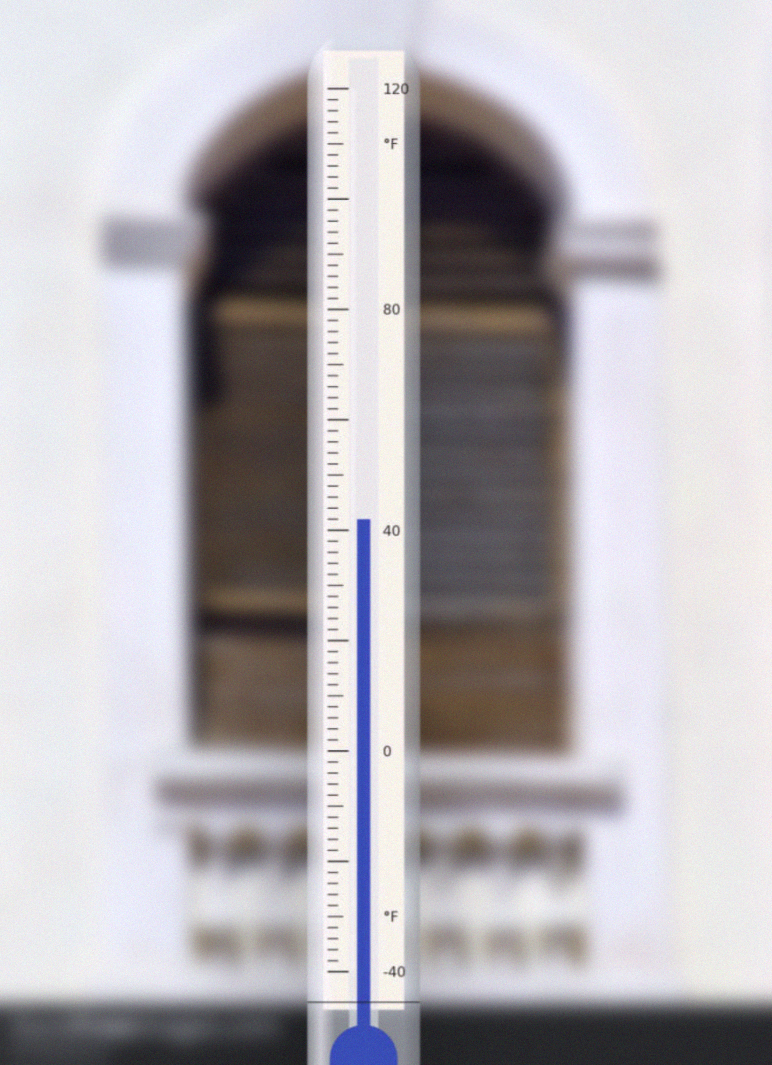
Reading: 42°F
